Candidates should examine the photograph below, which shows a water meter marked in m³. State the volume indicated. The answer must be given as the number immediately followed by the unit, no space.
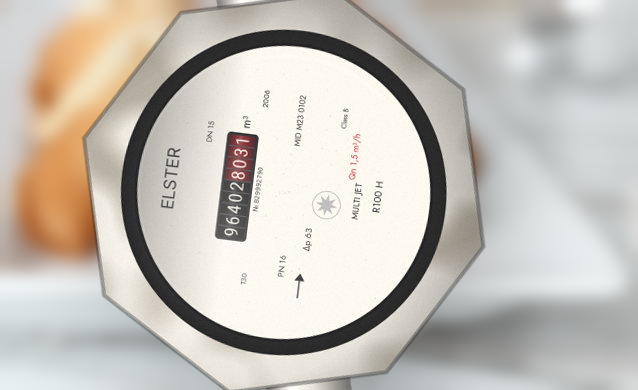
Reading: 96402.8031m³
